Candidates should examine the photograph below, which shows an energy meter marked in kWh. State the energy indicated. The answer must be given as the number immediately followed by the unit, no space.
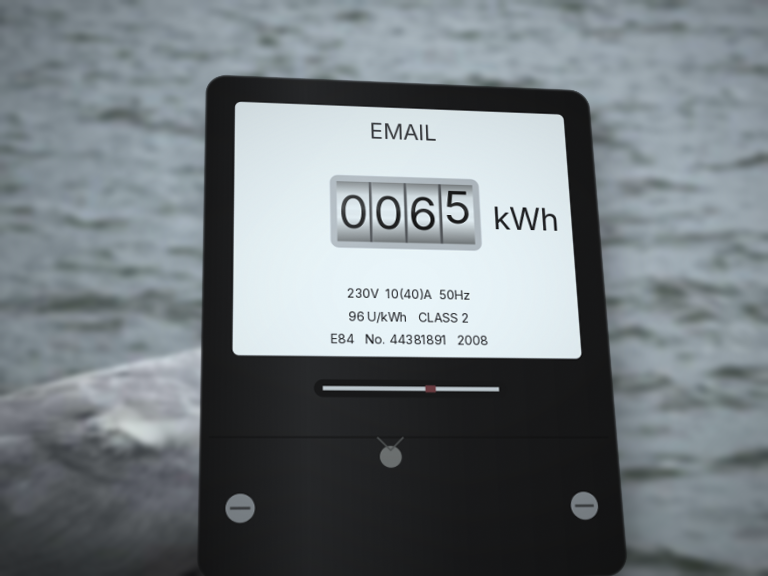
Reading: 65kWh
